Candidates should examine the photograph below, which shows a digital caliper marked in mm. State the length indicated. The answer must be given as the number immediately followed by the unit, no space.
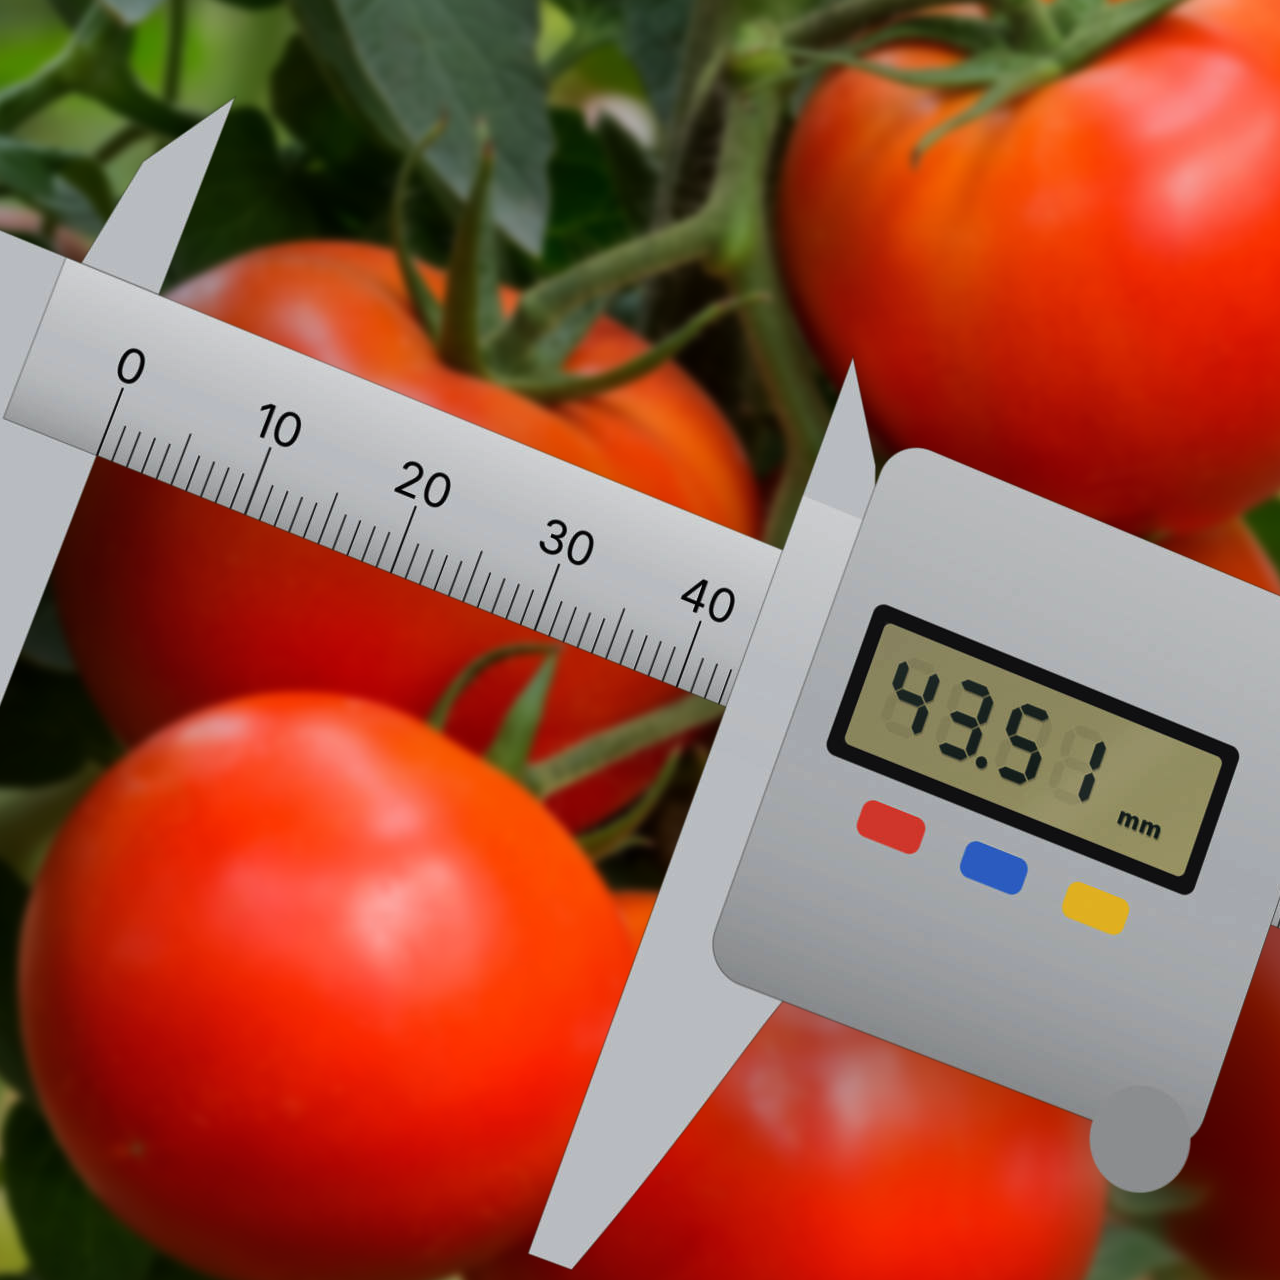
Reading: 43.51mm
